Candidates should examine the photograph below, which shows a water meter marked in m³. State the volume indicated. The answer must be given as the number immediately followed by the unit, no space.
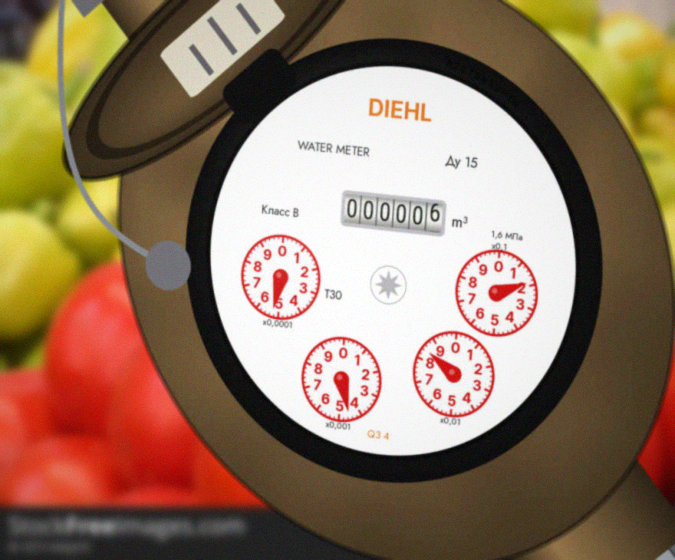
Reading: 6.1845m³
